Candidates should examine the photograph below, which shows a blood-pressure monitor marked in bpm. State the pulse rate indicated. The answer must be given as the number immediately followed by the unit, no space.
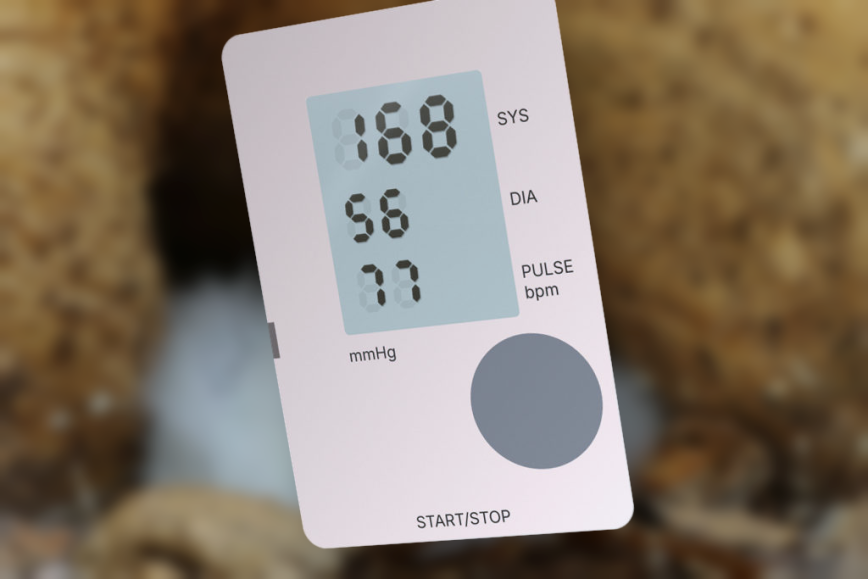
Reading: 77bpm
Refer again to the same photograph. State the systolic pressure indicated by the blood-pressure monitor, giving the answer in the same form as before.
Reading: 168mmHg
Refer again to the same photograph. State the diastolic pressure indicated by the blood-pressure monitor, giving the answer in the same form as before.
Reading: 56mmHg
